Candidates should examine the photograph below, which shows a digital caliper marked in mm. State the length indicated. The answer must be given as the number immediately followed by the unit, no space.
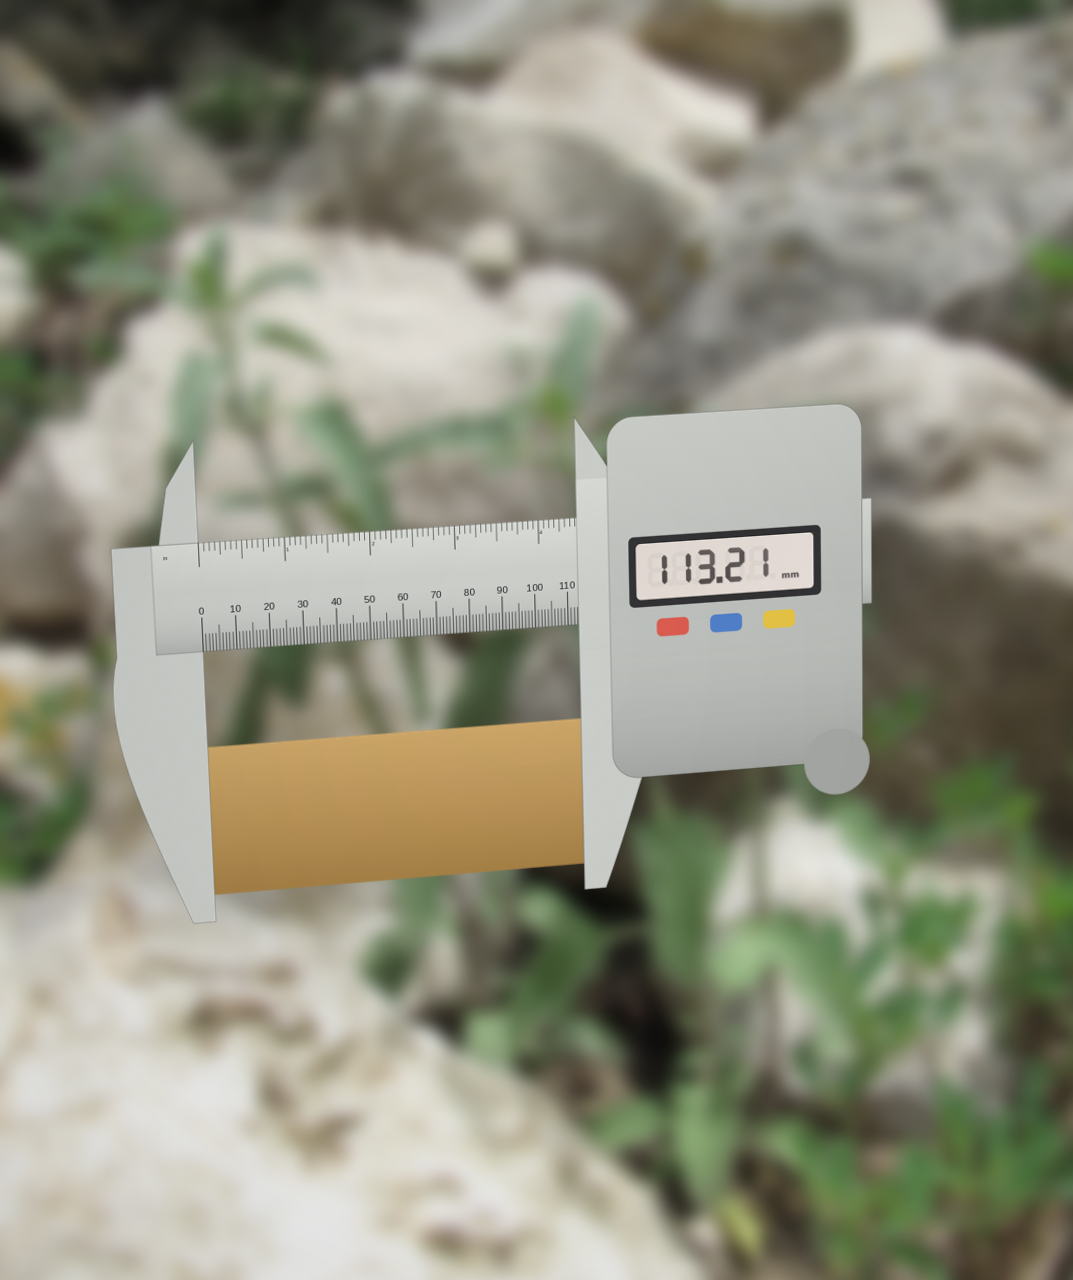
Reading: 113.21mm
